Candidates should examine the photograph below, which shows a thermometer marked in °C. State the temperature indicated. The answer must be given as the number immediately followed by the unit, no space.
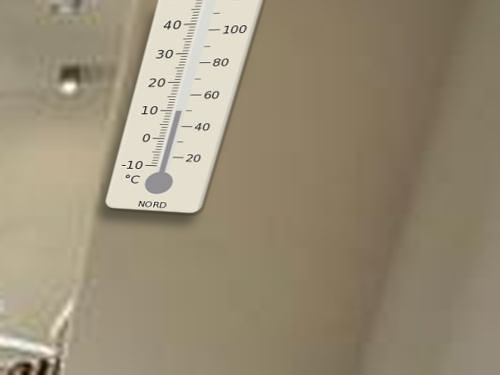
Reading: 10°C
